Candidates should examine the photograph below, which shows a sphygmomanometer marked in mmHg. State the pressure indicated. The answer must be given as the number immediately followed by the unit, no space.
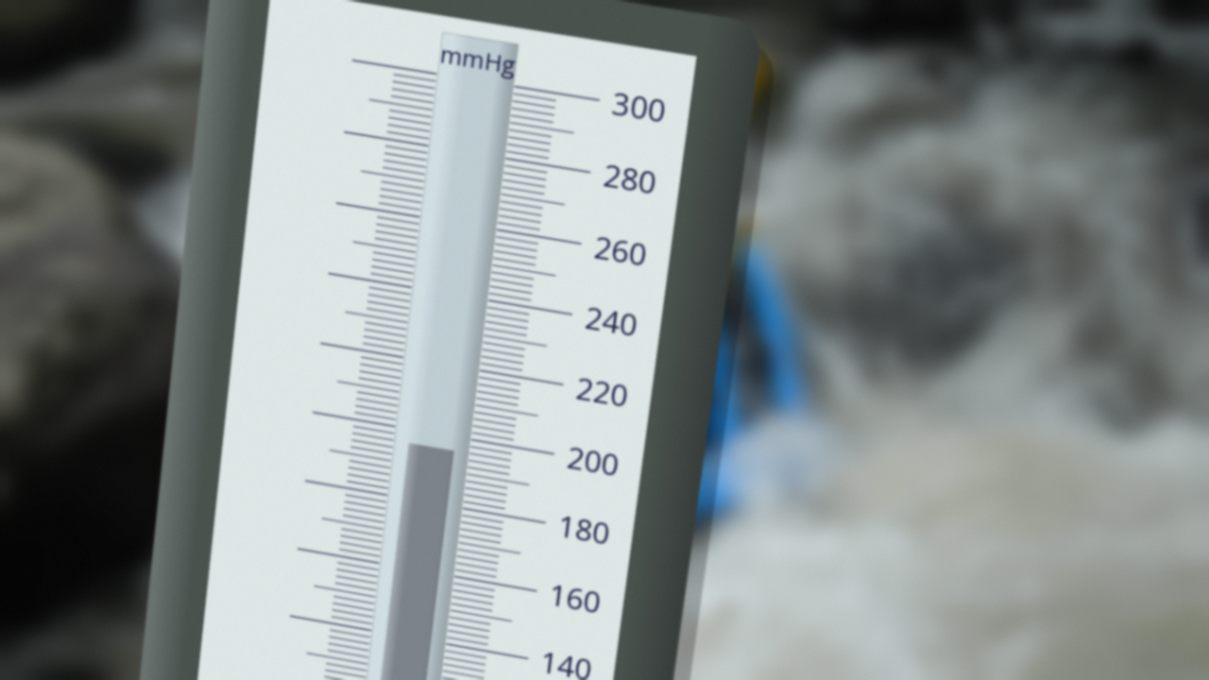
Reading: 196mmHg
